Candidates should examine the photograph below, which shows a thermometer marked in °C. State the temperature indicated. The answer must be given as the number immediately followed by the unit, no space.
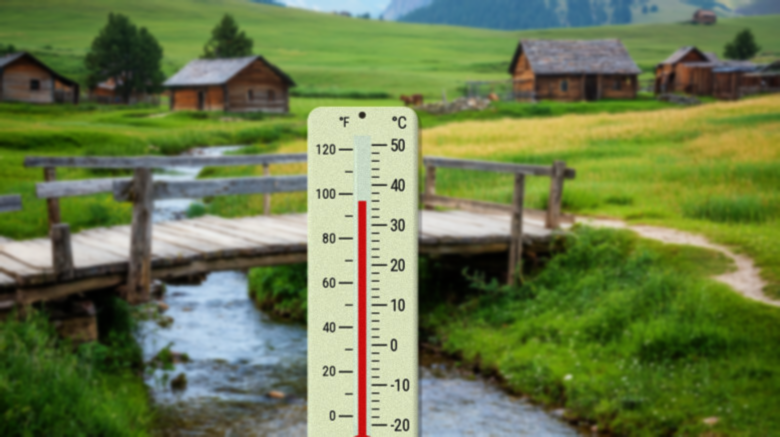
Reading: 36°C
